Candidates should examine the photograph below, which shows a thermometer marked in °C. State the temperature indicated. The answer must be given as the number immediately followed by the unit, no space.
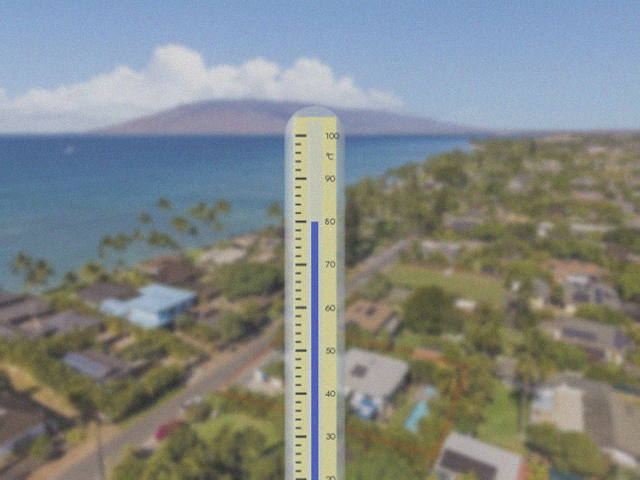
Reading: 80°C
